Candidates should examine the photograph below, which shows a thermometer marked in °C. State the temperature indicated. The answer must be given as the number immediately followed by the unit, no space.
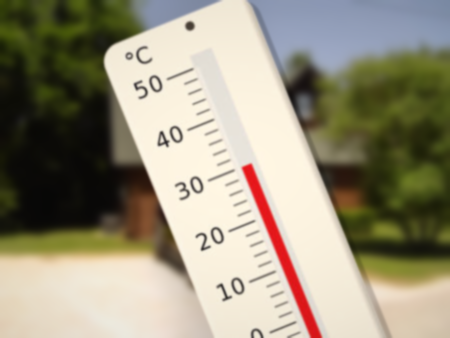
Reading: 30°C
